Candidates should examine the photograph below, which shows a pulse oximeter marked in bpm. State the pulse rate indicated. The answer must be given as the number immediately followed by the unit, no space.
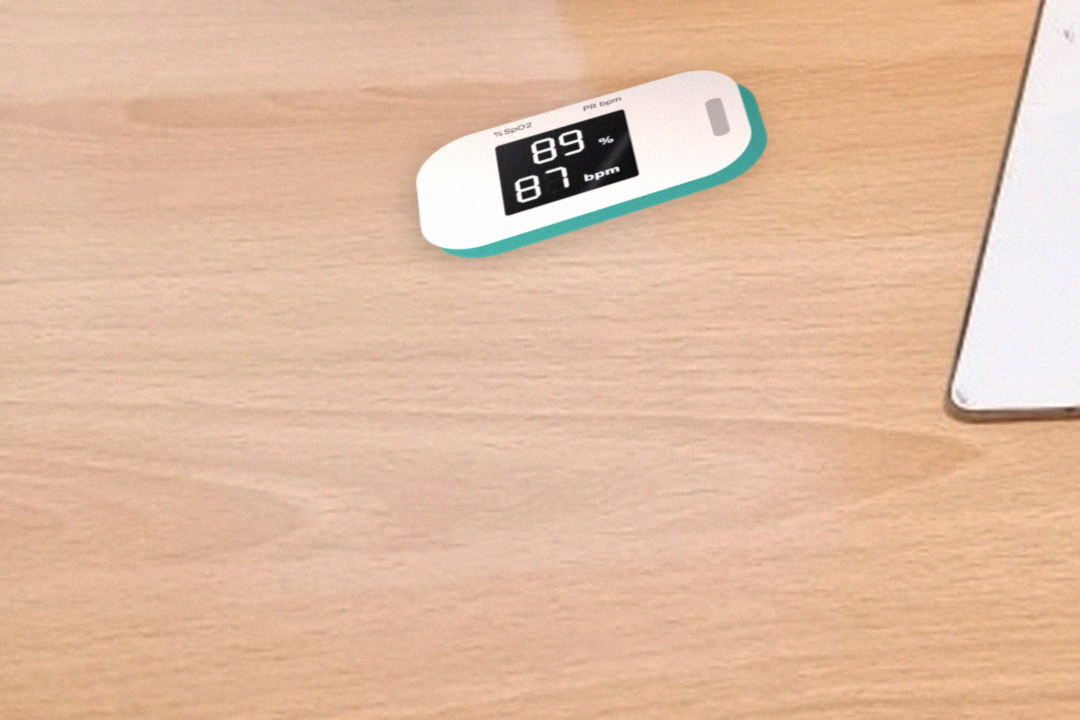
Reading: 87bpm
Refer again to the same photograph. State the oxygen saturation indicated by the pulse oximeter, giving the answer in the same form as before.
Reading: 89%
